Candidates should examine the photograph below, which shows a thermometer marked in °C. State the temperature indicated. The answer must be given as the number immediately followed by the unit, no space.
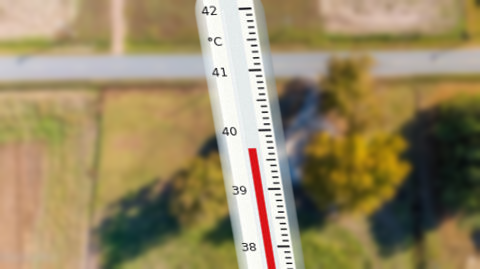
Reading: 39.7°C
